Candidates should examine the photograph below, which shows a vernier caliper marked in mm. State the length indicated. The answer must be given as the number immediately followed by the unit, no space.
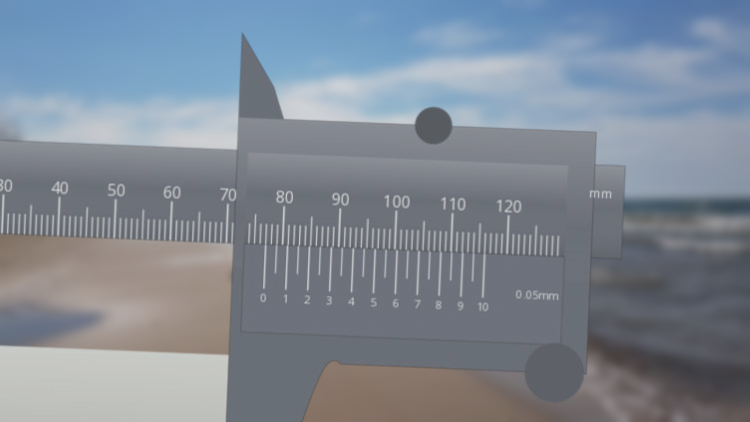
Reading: 77.0mm
